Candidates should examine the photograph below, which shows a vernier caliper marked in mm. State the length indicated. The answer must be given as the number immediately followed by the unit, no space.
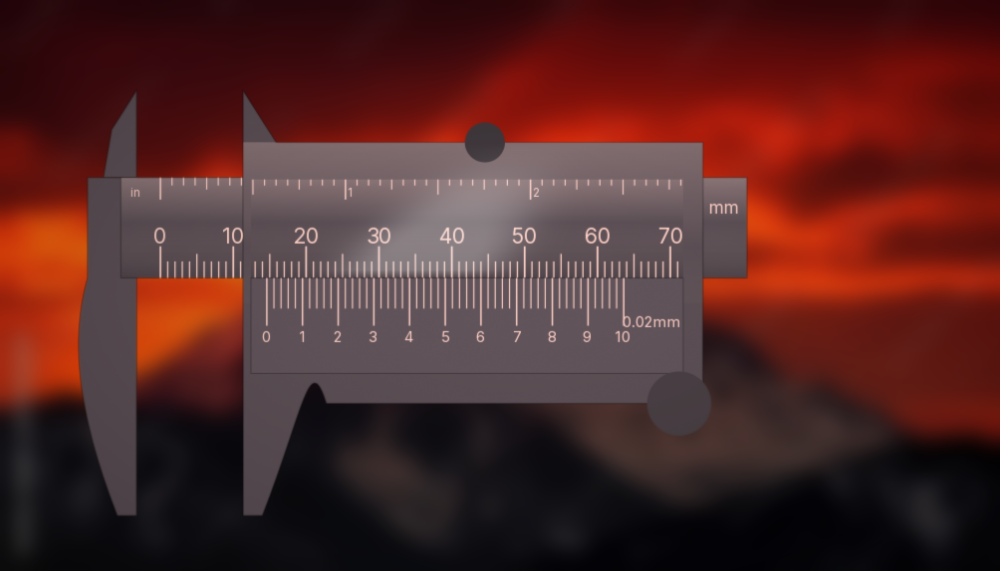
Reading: 14.6mm
